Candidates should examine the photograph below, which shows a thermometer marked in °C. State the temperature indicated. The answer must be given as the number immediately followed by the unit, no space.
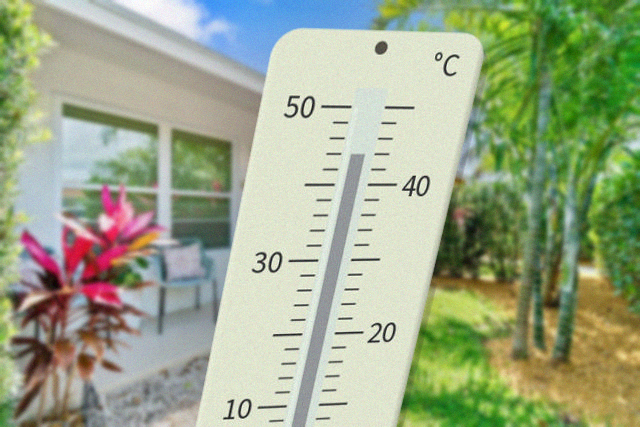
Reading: 44°C
